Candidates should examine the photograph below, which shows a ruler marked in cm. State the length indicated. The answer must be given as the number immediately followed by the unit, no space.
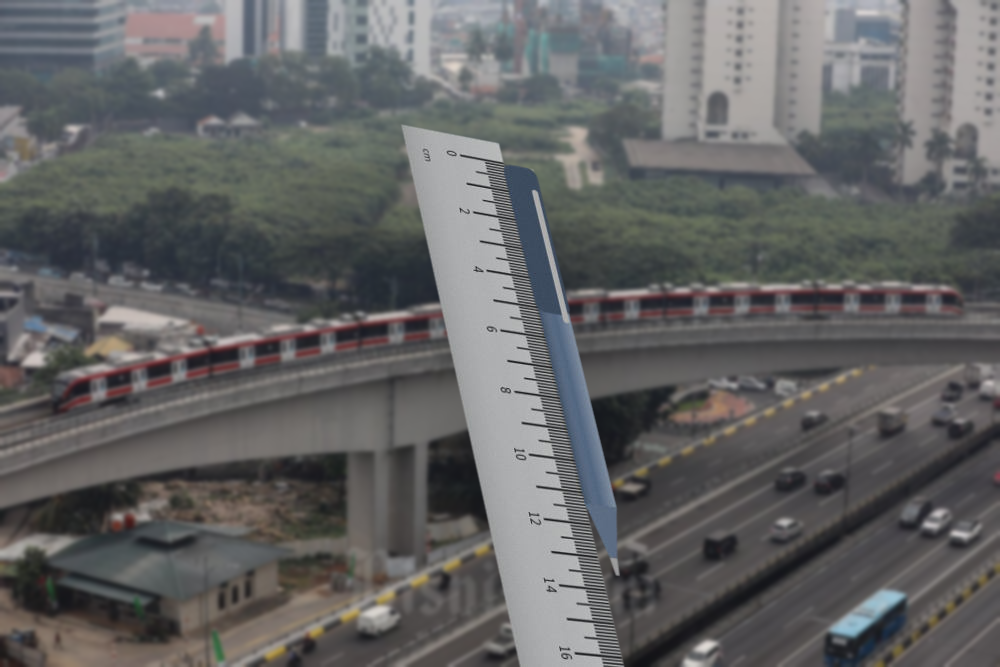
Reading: 13.5cm
